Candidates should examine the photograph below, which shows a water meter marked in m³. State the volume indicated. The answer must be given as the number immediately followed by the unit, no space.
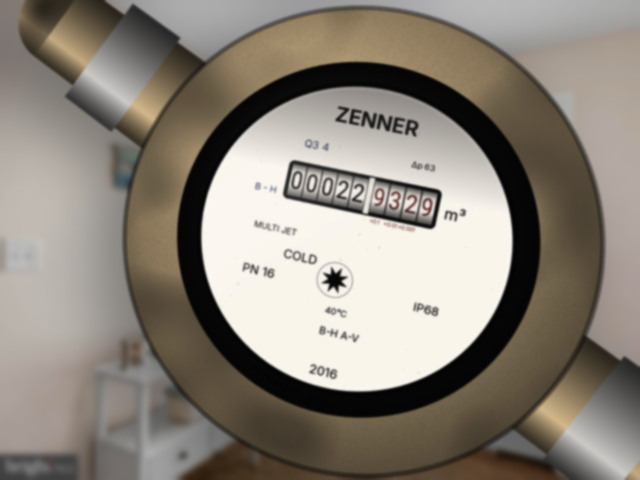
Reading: 22.9329m³
